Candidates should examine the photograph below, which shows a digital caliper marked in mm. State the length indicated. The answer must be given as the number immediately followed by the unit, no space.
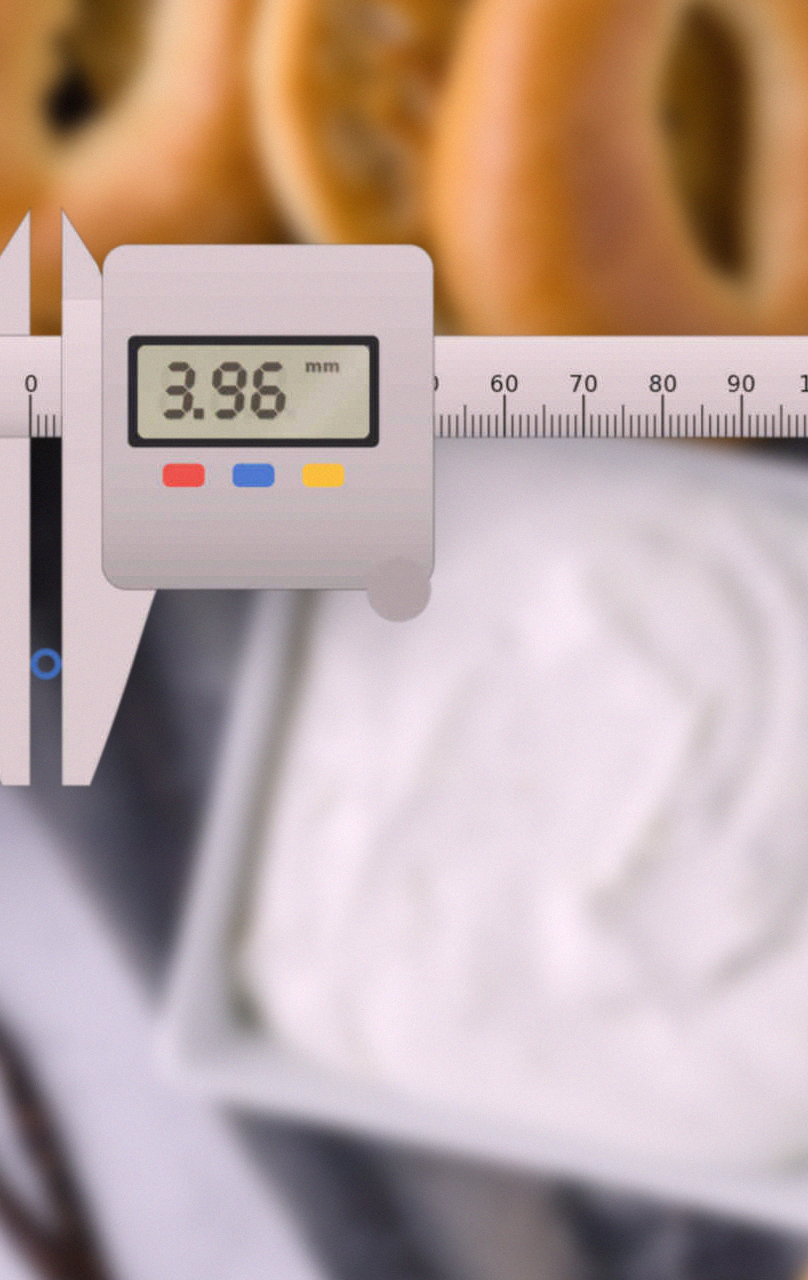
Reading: 3.96mm
